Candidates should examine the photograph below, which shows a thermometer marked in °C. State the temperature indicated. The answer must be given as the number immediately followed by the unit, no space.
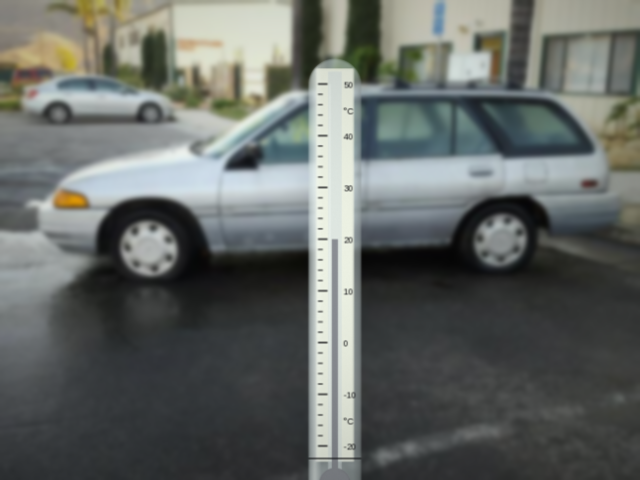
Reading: 20°C
